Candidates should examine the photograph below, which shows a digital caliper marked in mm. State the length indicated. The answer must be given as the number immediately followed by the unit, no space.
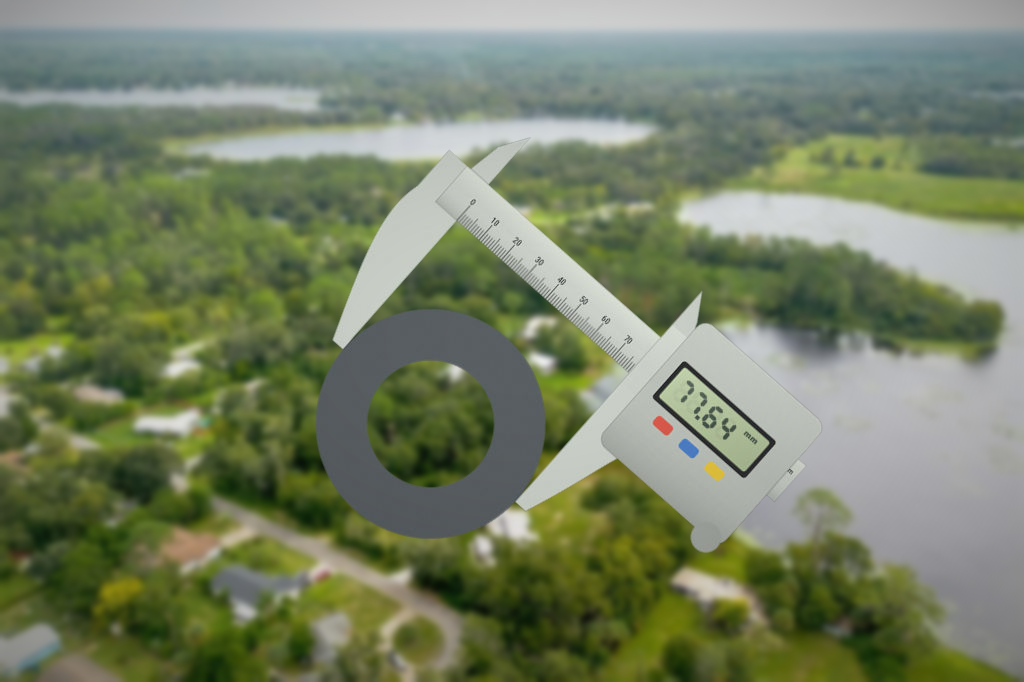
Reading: 77.64mm
